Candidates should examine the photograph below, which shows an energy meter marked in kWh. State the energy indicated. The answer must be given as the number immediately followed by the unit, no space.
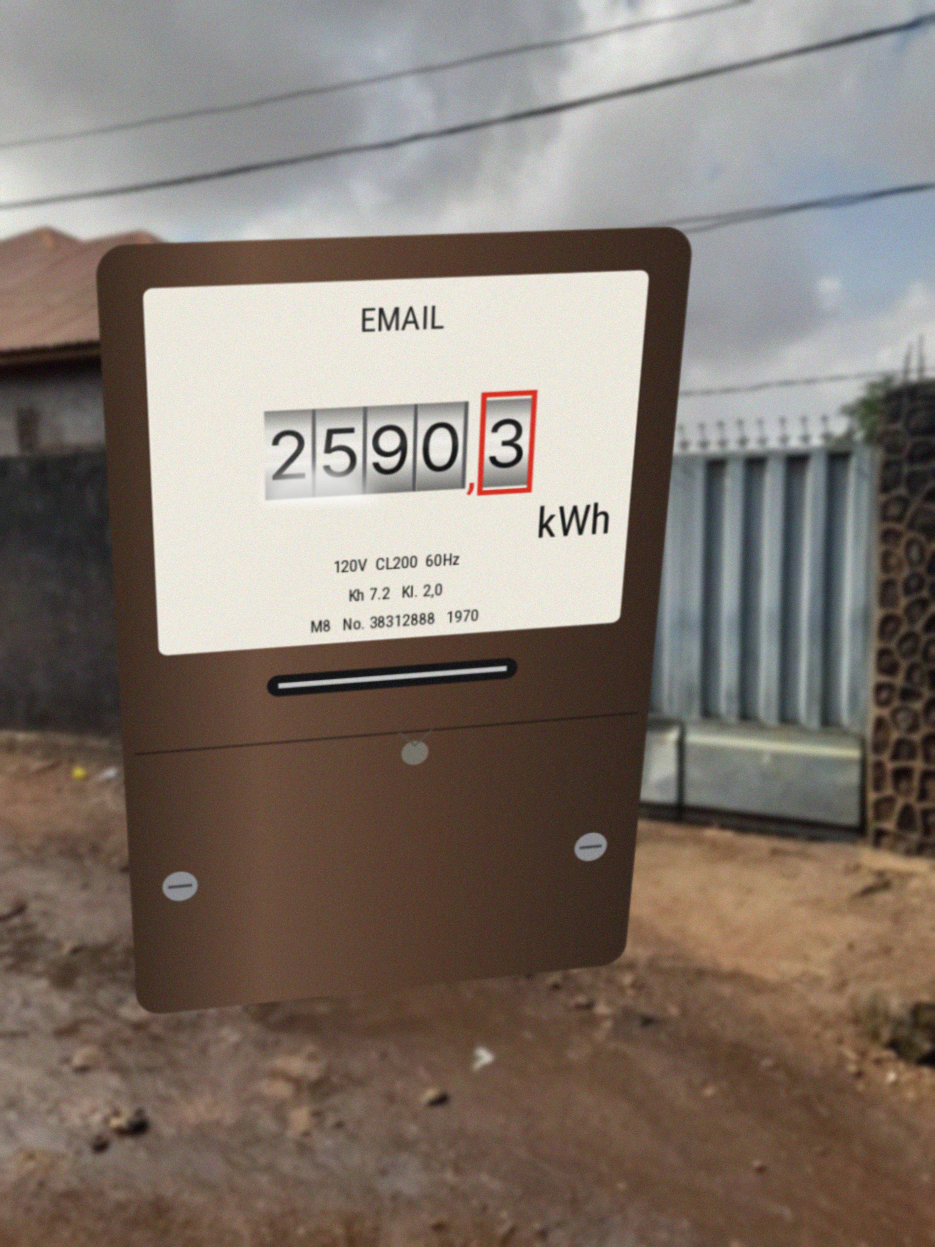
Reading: 2590.3kWh
